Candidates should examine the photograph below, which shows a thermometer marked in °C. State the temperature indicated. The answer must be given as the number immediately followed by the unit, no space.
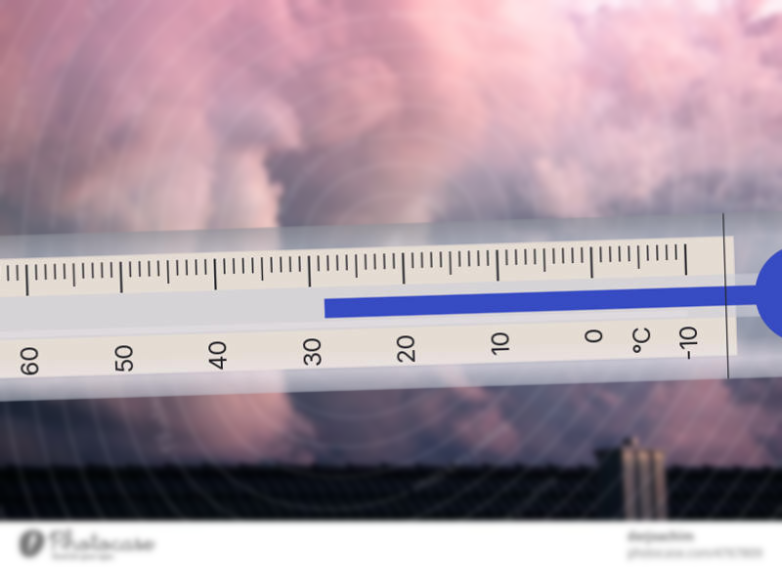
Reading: 28.5°C
